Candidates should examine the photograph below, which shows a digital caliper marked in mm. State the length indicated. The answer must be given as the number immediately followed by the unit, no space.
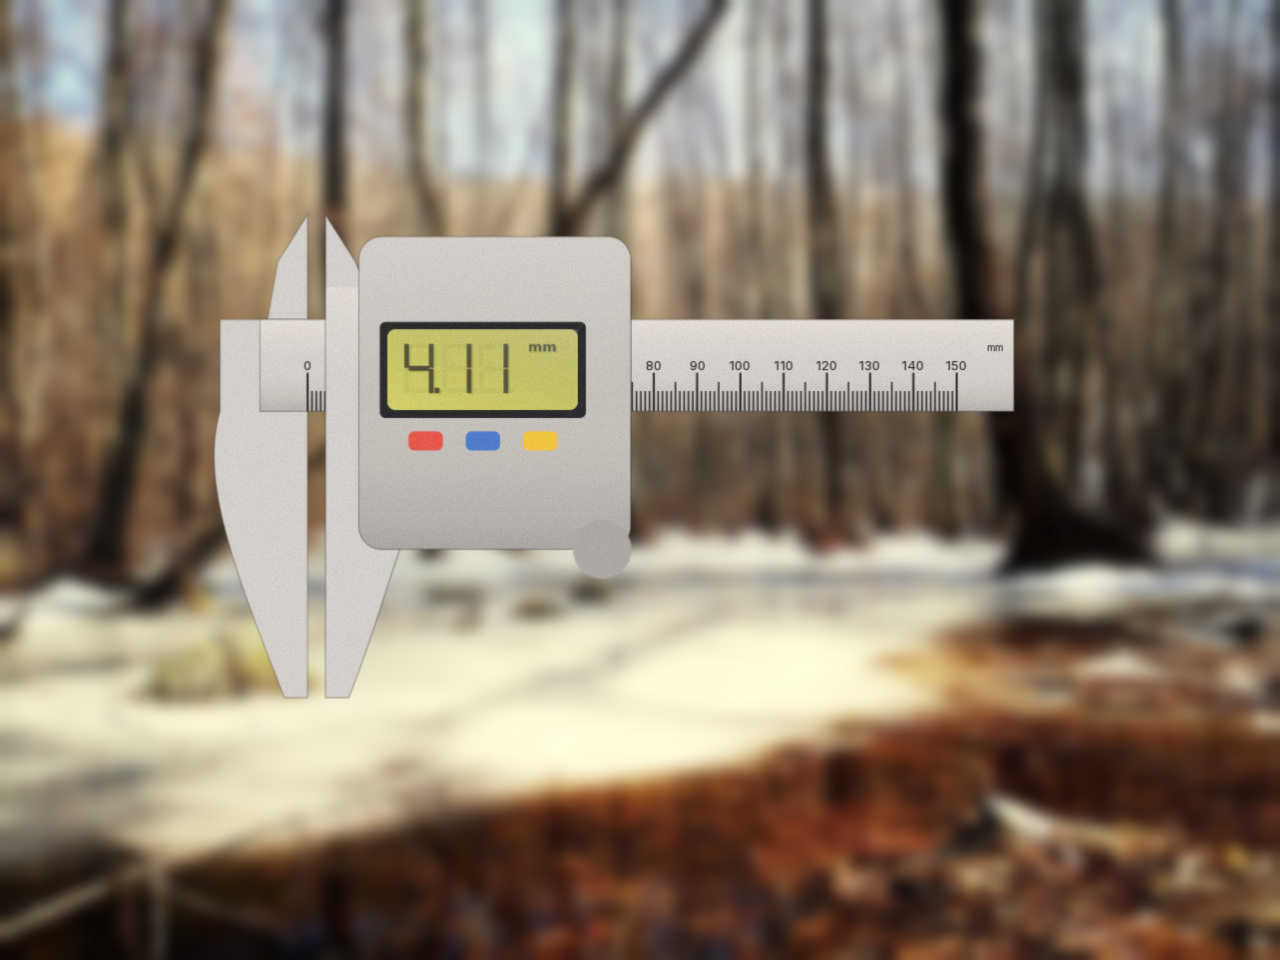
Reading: 4.11mm
